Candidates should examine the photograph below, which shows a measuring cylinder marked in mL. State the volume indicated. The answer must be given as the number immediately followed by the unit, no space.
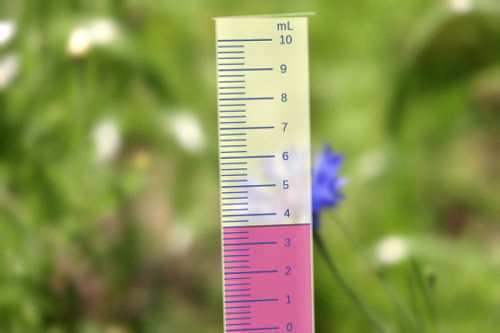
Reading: 3.6mL
